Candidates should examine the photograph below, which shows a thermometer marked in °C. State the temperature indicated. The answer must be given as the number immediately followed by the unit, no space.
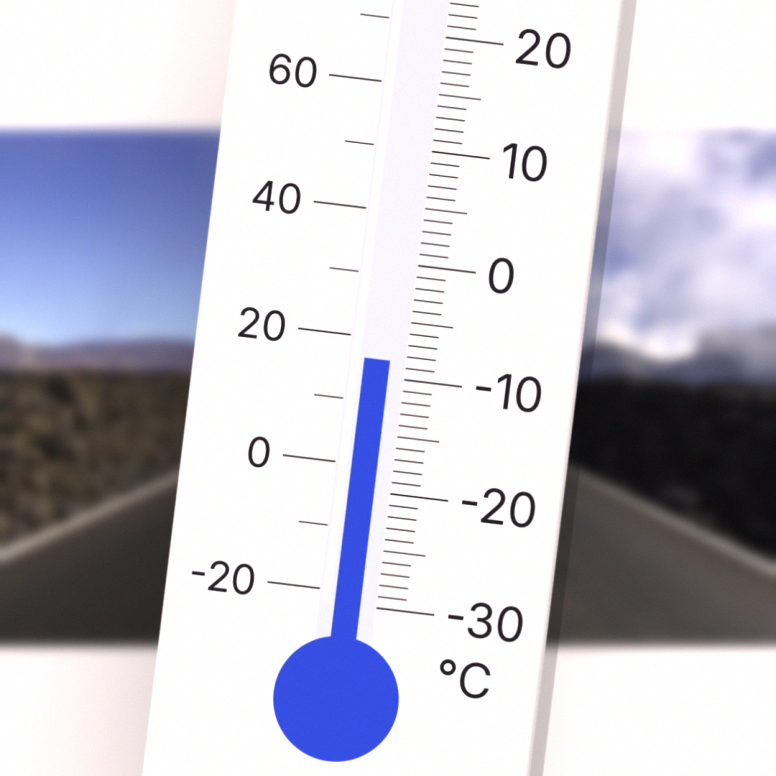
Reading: -8.5°C
